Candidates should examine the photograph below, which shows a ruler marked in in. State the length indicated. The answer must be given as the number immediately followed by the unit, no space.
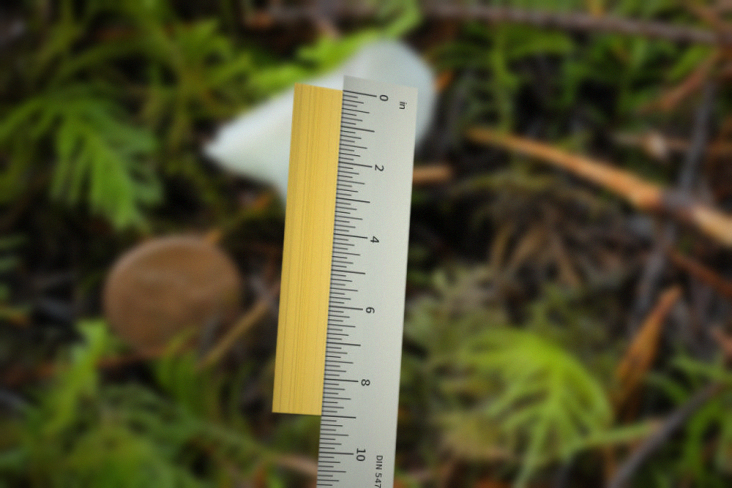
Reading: 9in
